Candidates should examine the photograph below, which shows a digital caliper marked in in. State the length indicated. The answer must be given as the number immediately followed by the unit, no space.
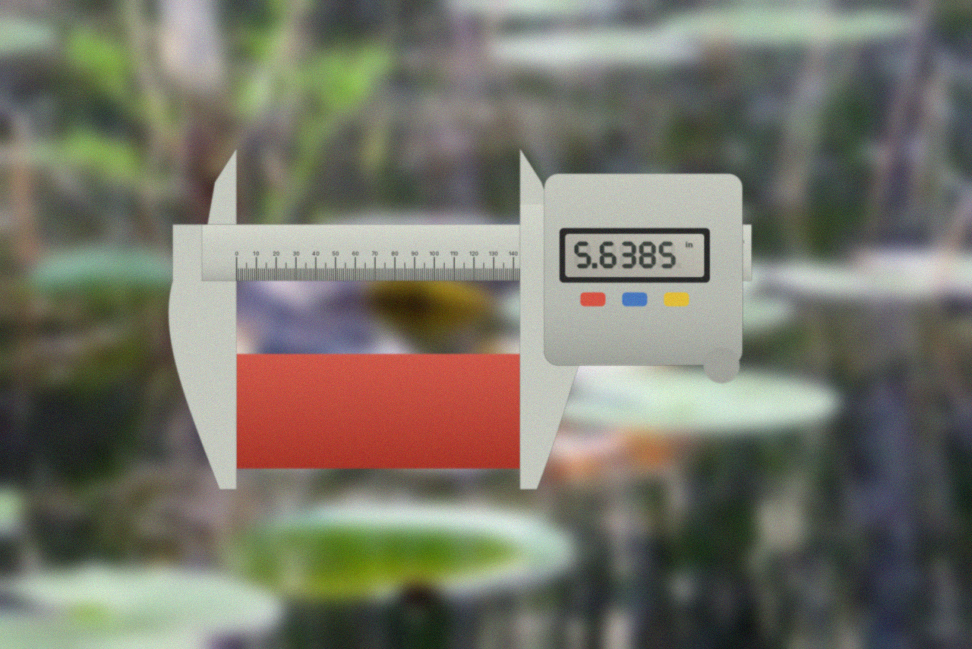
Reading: 5.6385in
